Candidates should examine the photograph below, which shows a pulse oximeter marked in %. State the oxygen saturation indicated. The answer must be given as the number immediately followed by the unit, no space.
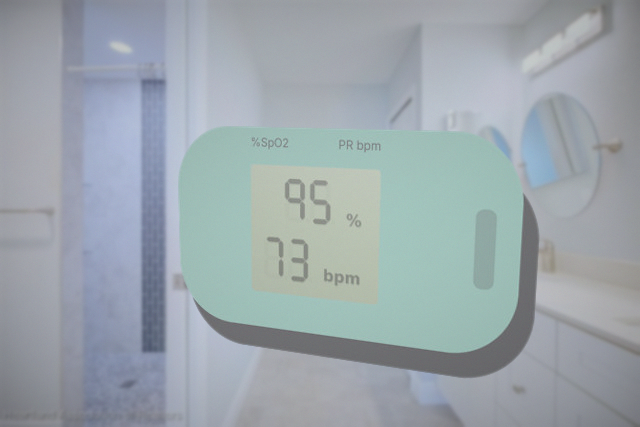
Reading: 95%
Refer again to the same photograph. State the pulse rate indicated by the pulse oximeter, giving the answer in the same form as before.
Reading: 73bpm
